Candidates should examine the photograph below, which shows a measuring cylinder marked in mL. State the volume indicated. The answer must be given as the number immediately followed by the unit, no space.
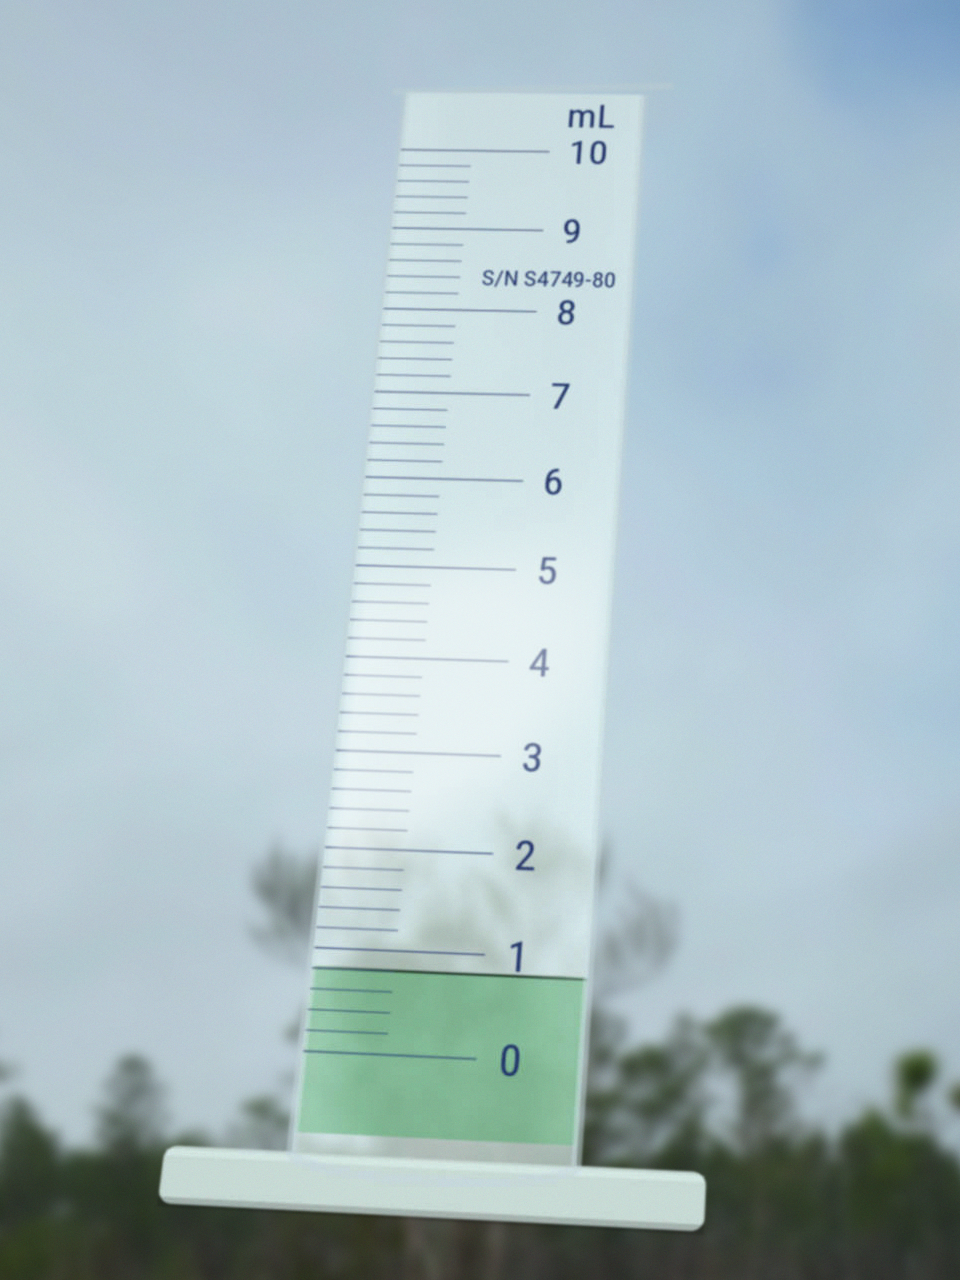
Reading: 0.8mL
